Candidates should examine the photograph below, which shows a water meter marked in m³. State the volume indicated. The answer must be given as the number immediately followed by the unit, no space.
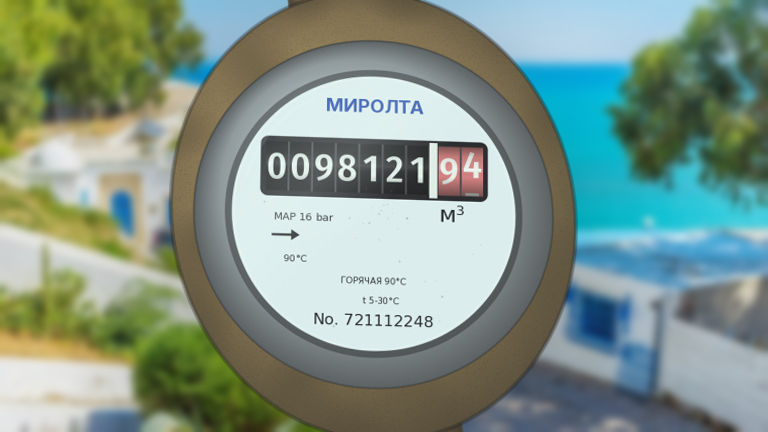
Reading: 98121.94m³
